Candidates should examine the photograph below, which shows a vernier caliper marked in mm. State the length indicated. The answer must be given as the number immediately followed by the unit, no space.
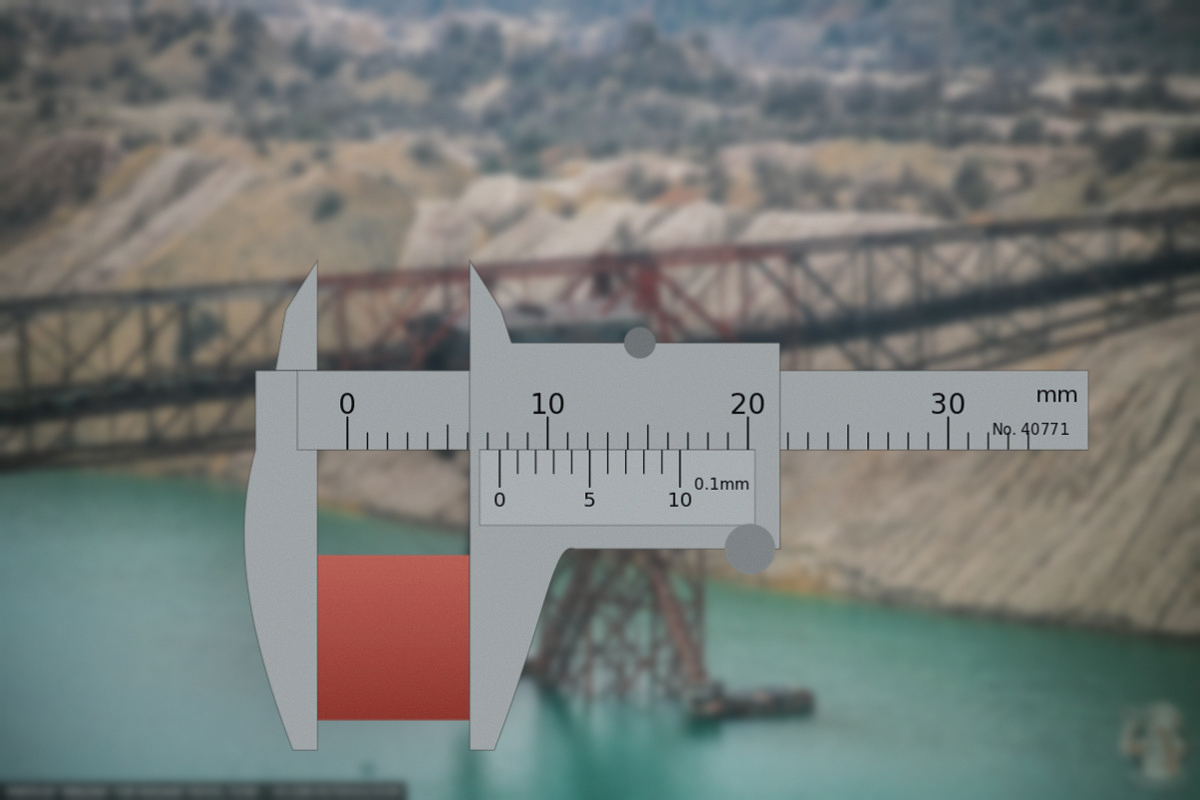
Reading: 7.6mm
